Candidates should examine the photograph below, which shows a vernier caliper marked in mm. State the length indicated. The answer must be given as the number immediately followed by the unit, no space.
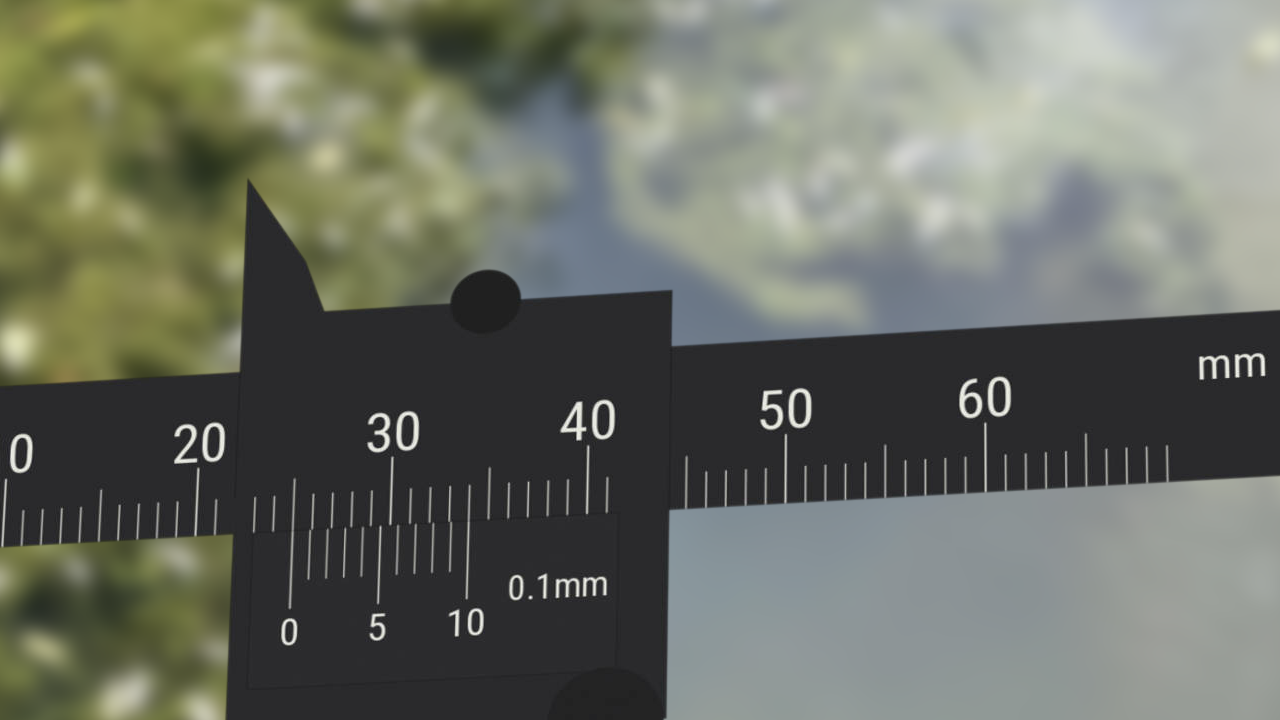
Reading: 25.0mm
